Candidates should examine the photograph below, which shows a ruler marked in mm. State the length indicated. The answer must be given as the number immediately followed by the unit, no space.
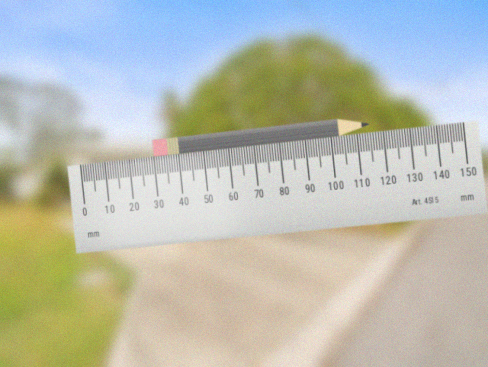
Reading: 85mm
